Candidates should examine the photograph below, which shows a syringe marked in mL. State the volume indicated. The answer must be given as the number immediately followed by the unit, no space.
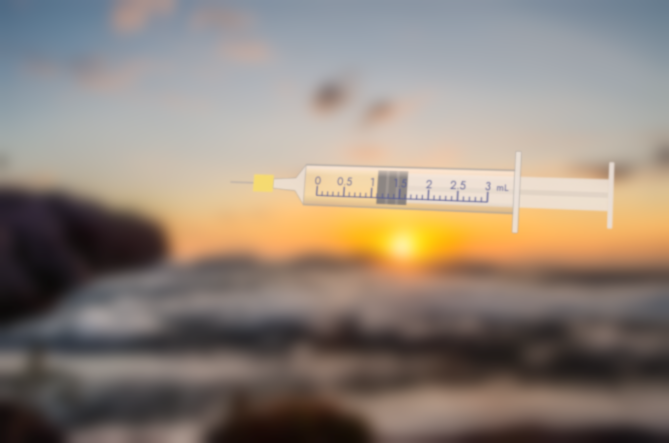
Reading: 1.1mL
